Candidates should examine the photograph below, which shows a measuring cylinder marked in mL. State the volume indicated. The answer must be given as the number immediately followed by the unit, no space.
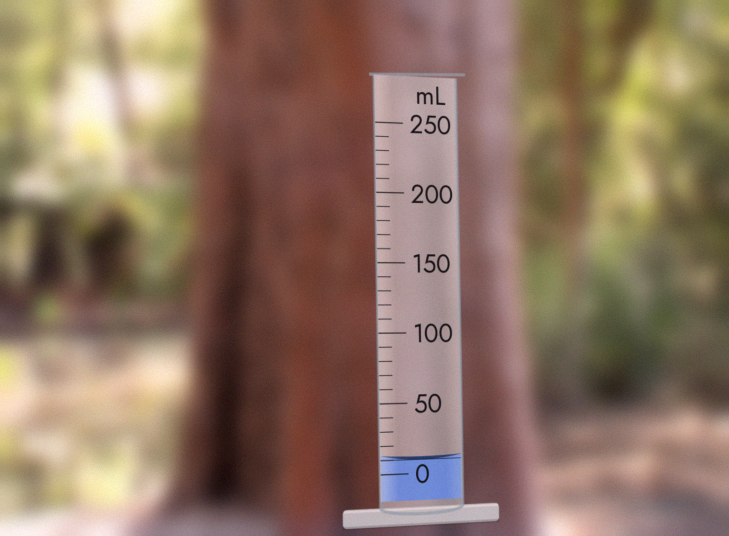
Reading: 10mL
